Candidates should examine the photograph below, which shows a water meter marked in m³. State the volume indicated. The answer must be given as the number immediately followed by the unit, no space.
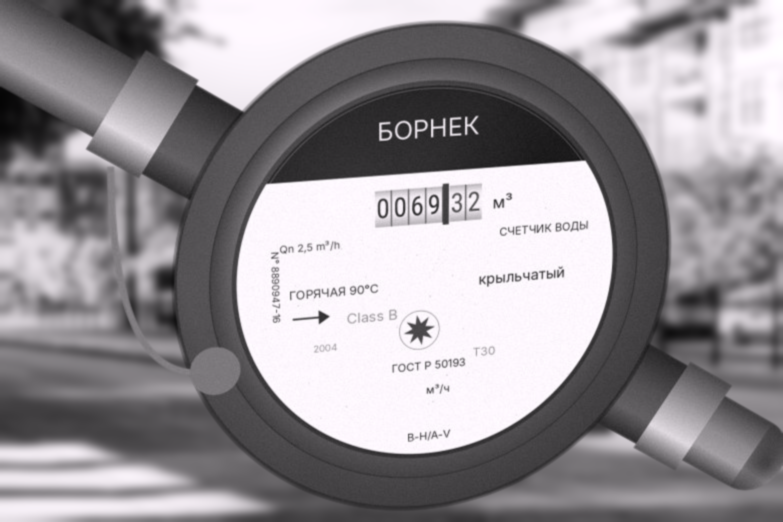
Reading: 69.32m³
